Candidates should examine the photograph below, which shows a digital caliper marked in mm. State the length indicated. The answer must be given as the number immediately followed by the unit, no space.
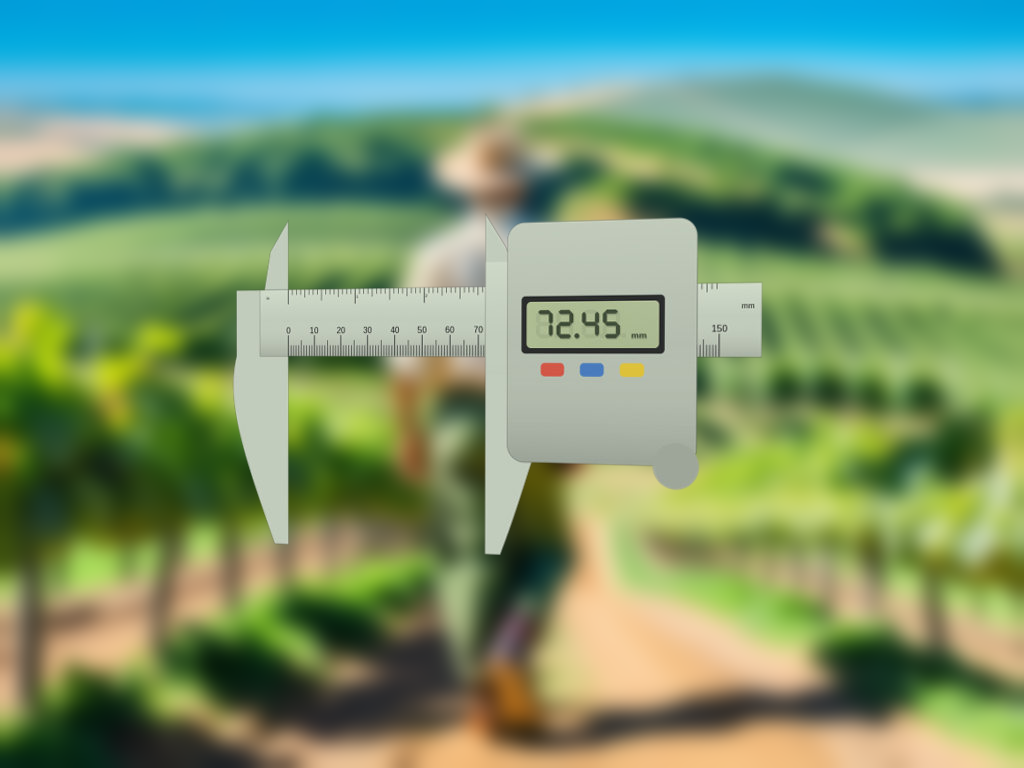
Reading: 72.45mm
